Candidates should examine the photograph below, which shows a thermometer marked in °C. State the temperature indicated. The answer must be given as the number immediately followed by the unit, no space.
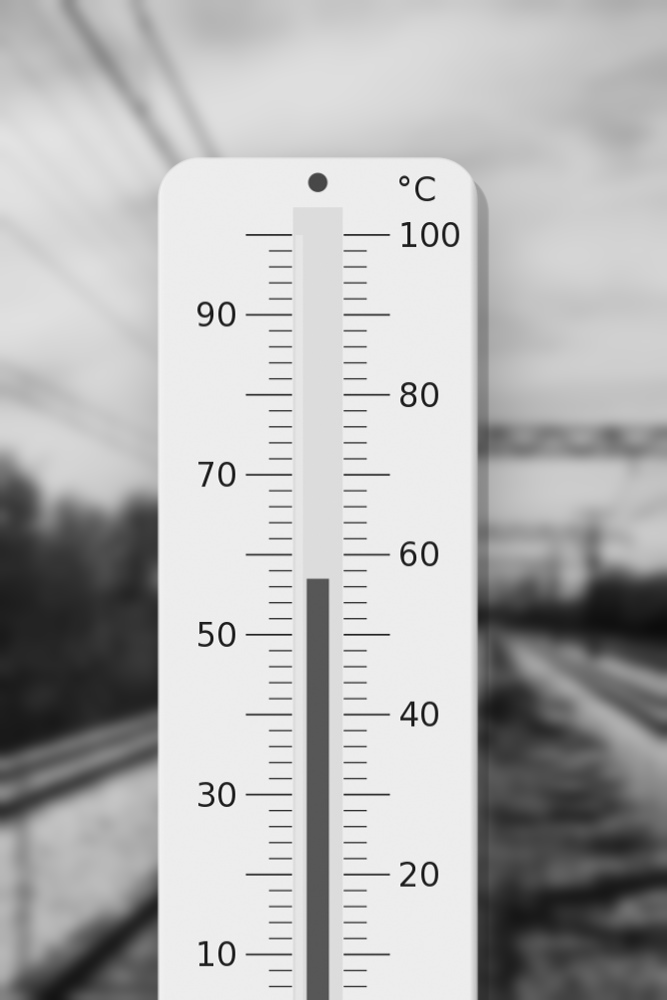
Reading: 57°C
